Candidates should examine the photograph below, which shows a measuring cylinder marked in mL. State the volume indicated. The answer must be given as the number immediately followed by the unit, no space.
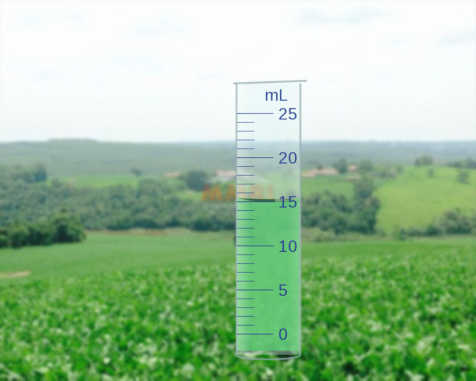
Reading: 15mL
